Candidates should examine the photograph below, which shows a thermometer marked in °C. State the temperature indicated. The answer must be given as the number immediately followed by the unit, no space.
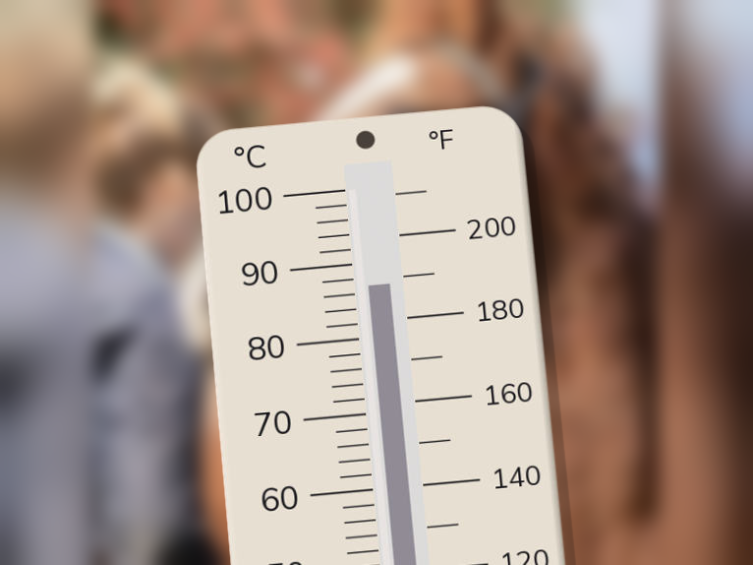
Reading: 87°C
